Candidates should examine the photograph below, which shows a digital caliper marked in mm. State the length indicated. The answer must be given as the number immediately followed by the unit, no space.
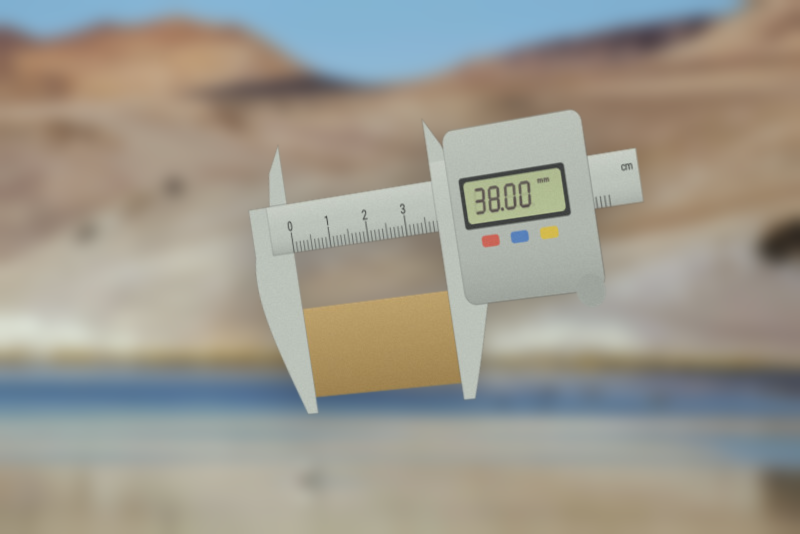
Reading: 38.00mm
